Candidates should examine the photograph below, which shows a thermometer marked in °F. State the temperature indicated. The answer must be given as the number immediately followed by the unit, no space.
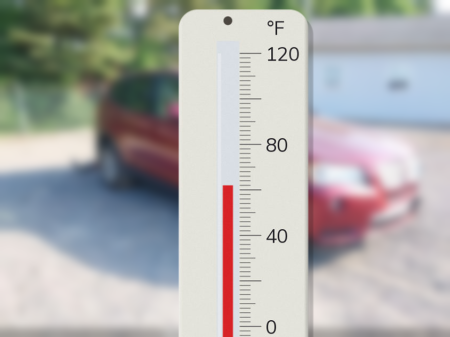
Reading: 62°F
